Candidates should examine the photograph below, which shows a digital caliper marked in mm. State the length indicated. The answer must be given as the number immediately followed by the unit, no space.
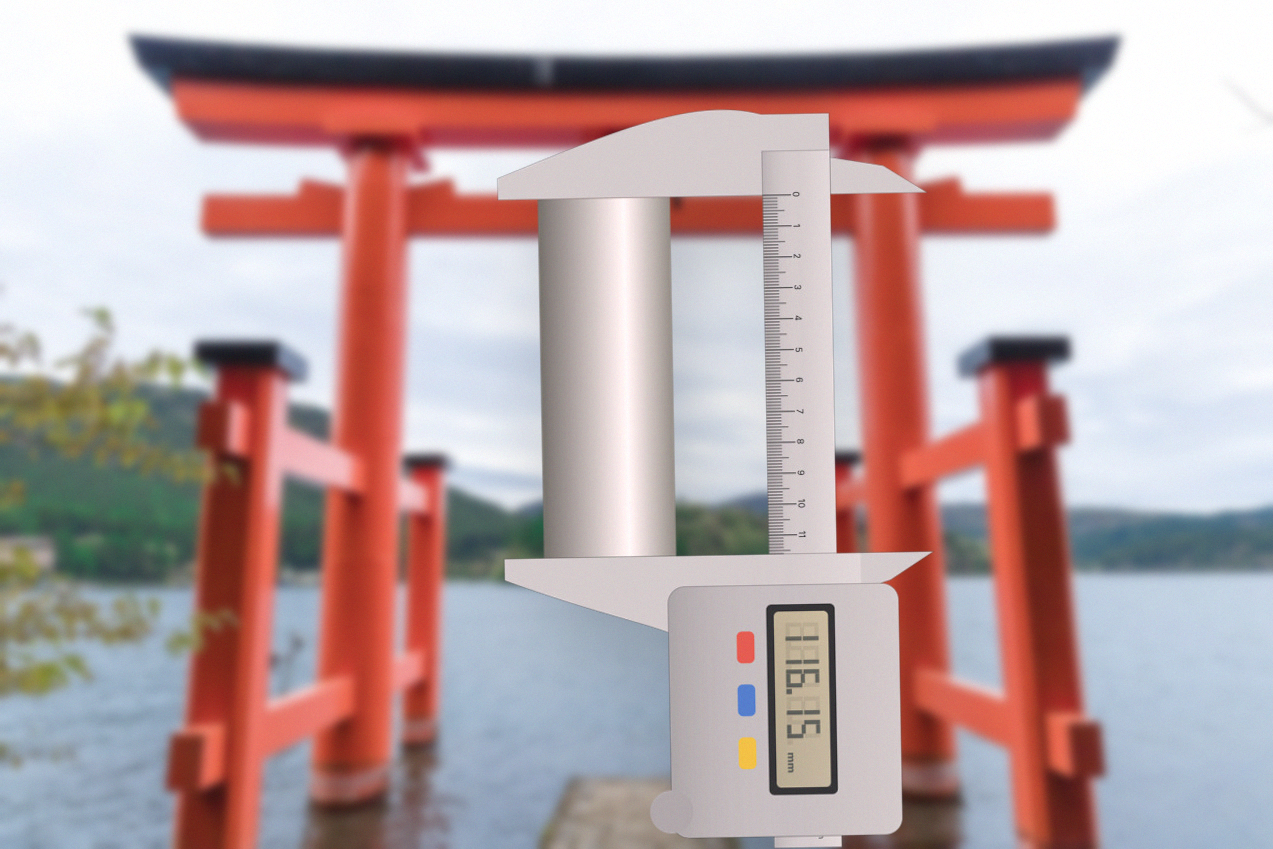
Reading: 116.15mm
